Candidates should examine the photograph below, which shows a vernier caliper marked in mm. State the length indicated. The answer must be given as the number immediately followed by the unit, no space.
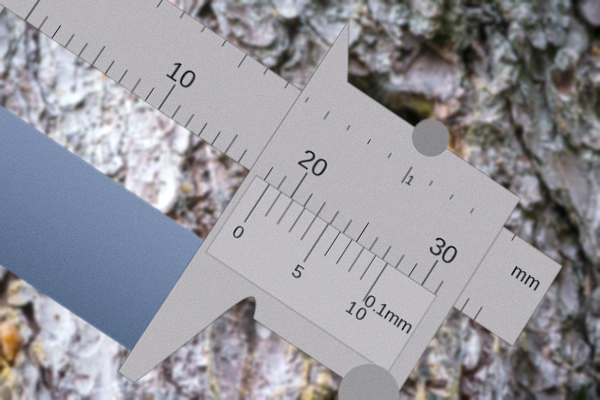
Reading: 18.4mm
